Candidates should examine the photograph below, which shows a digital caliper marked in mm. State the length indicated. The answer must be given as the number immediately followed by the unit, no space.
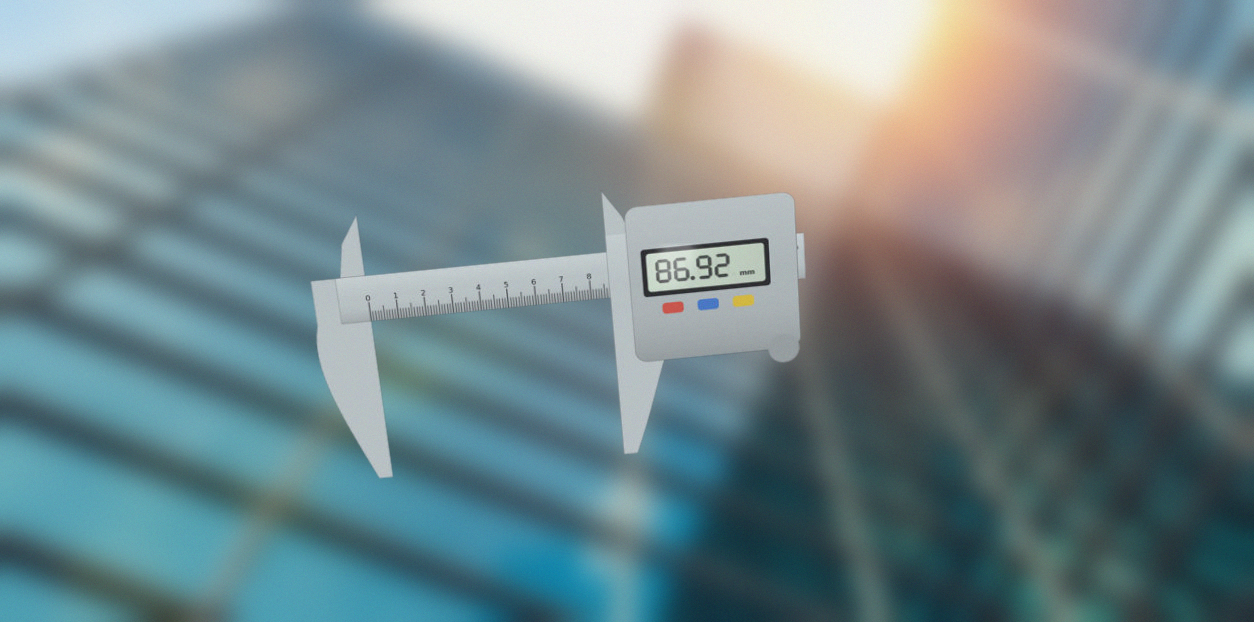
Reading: 86.92mm
